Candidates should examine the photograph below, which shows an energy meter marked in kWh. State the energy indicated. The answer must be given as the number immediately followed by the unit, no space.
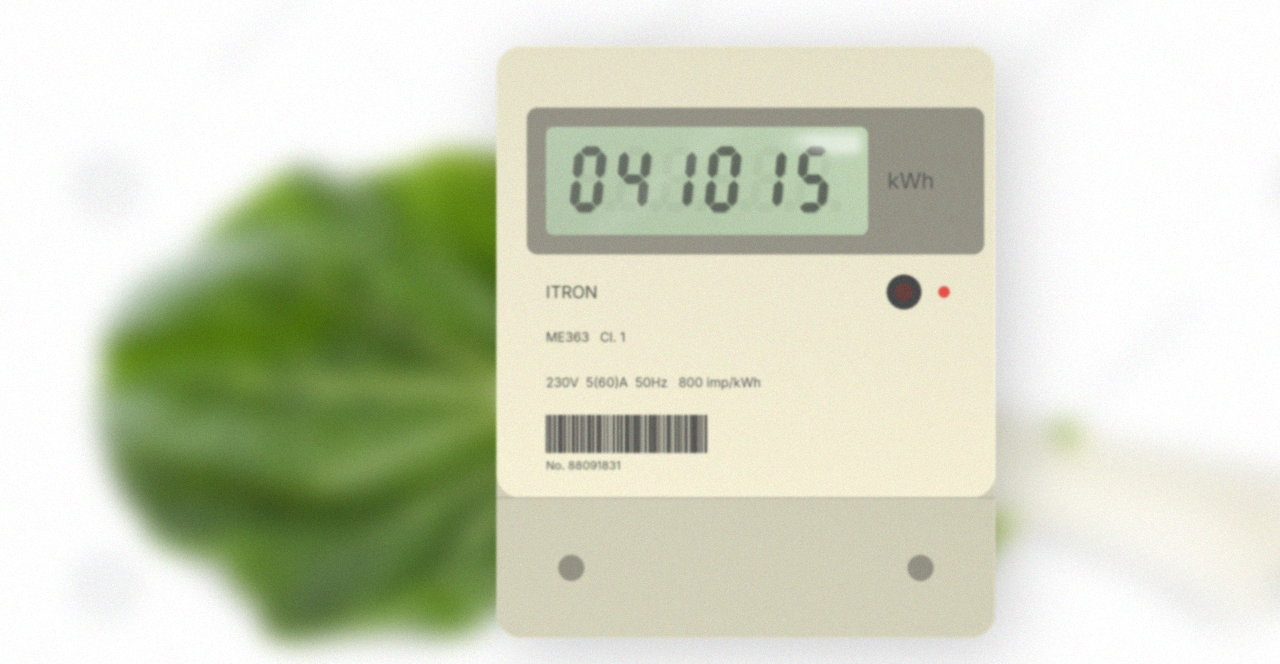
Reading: 41015kWh
